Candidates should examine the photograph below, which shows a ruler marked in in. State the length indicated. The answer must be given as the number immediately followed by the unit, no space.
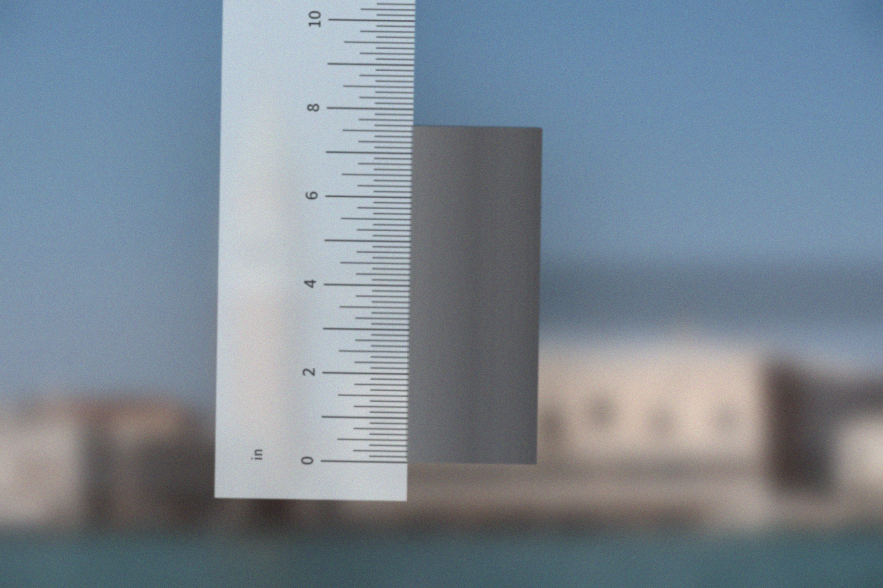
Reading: 7.625in
